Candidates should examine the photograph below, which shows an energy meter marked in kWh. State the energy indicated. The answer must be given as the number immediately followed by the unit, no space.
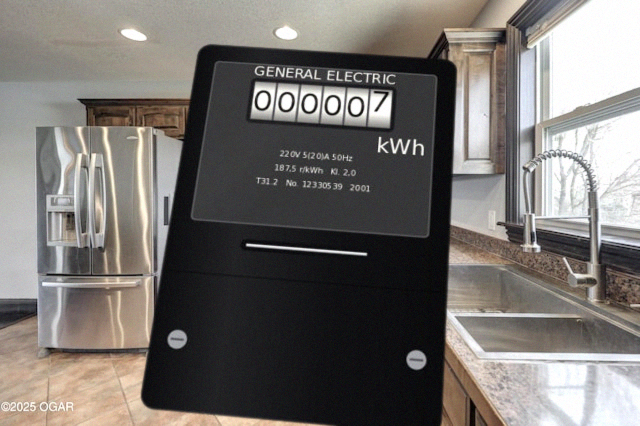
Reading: 7kWh
